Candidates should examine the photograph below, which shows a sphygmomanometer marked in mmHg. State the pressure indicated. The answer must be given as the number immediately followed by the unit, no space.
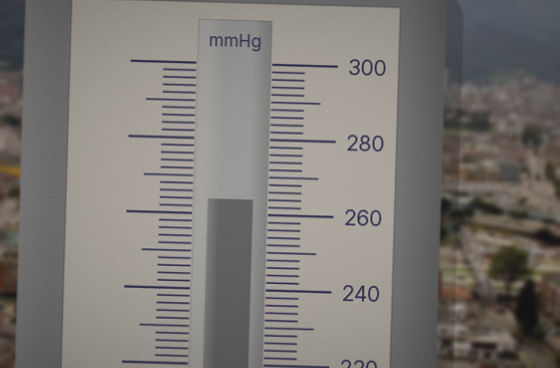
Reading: 264mmHg
